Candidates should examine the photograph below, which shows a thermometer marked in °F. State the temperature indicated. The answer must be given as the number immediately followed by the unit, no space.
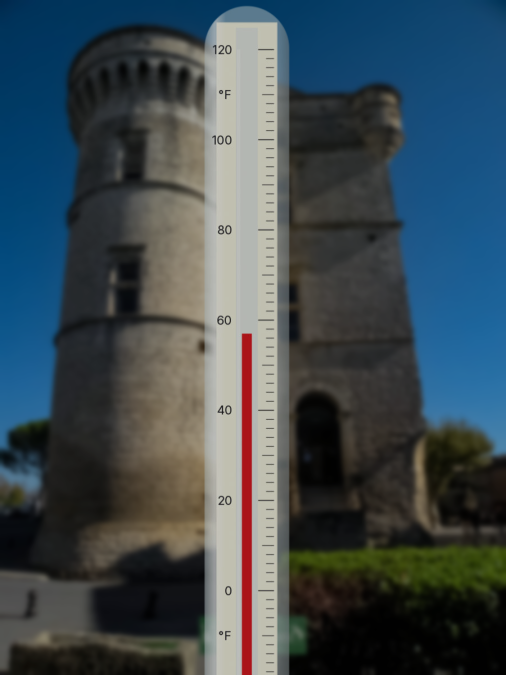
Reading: 57°F
